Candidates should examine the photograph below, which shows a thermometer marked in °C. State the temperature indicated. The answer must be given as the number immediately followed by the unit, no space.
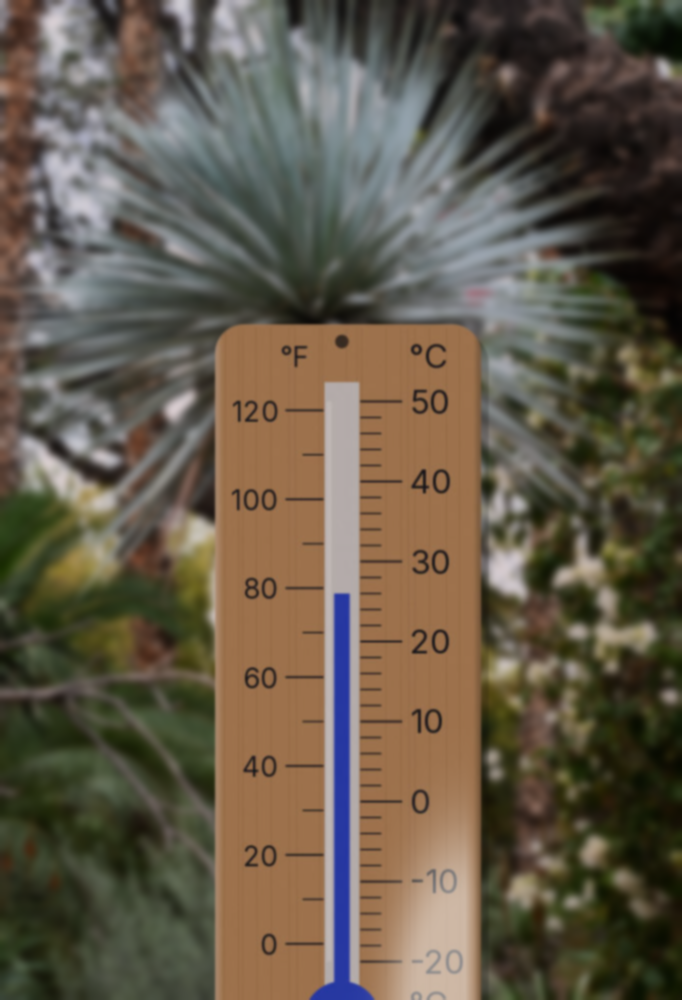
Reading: 26°C
